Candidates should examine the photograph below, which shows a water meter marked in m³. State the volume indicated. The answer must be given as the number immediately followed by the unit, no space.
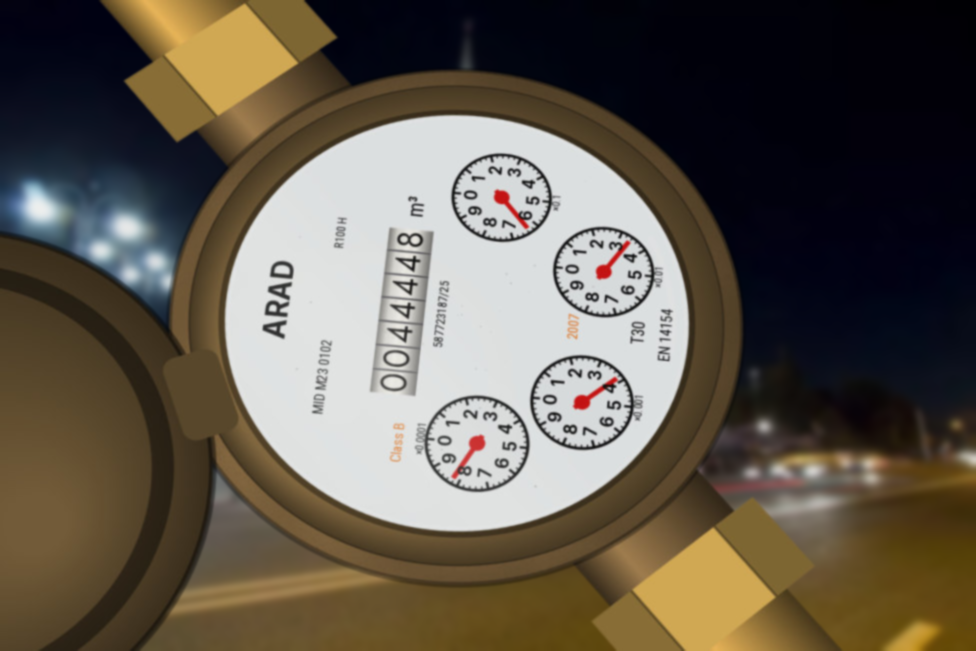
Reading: 44448.6338m³
